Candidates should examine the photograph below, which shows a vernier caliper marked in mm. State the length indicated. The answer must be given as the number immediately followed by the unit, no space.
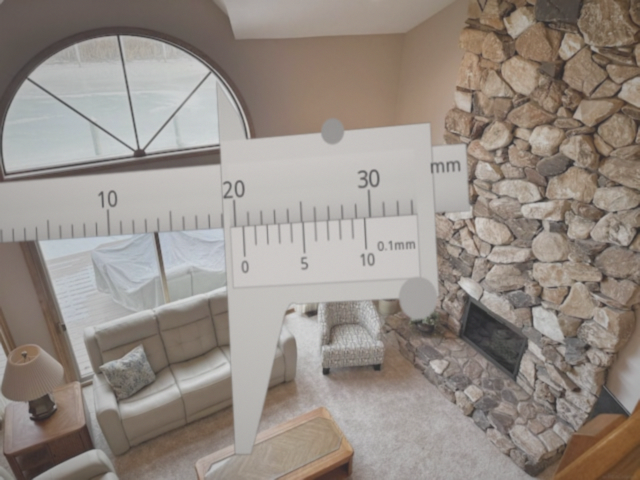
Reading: 20.6mm
